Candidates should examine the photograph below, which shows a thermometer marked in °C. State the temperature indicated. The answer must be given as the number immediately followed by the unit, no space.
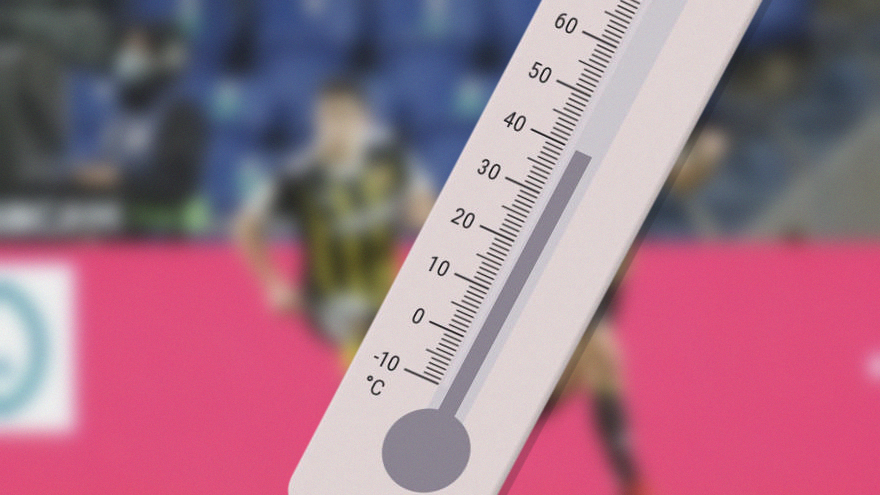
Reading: 40°C
